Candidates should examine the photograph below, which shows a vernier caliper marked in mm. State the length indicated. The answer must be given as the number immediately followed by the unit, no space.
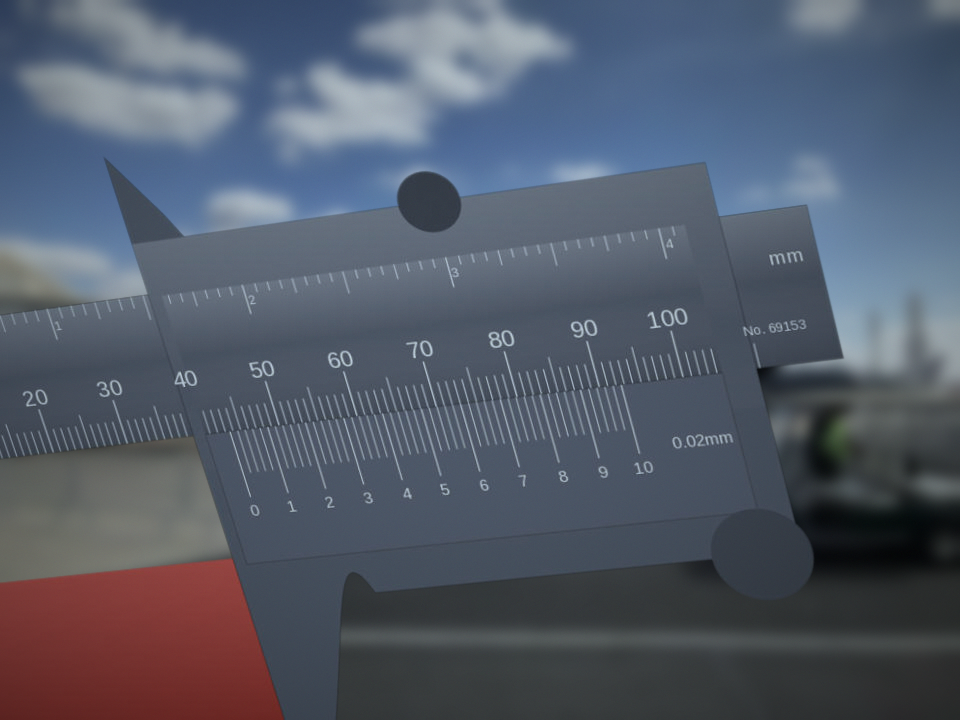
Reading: 43.6mm
